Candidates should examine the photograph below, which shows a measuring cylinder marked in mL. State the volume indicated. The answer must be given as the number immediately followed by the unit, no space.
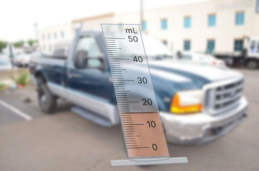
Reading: 15mL
